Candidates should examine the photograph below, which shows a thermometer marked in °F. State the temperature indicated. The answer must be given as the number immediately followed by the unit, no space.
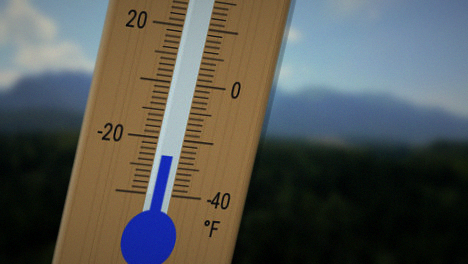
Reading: -26°F
